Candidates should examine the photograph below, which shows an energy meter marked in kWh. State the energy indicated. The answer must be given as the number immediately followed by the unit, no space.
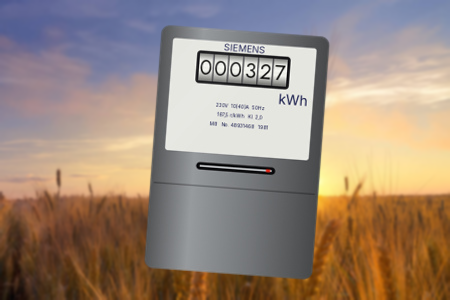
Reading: 327kWh
